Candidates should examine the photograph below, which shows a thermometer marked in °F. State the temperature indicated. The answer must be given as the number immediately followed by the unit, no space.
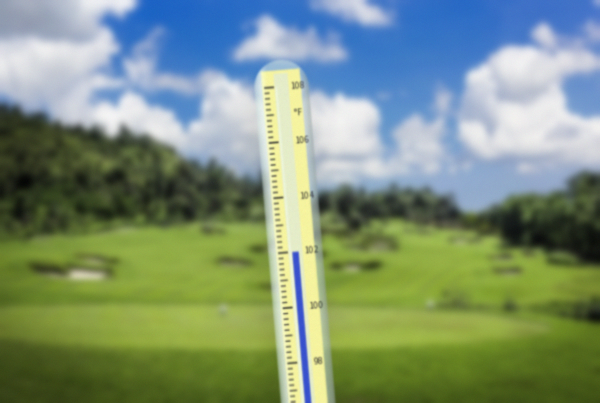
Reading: 102°F
